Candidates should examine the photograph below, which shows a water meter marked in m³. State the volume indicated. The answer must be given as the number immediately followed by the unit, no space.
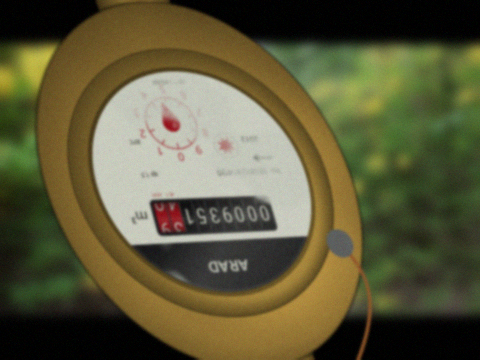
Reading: 9351.394m³
